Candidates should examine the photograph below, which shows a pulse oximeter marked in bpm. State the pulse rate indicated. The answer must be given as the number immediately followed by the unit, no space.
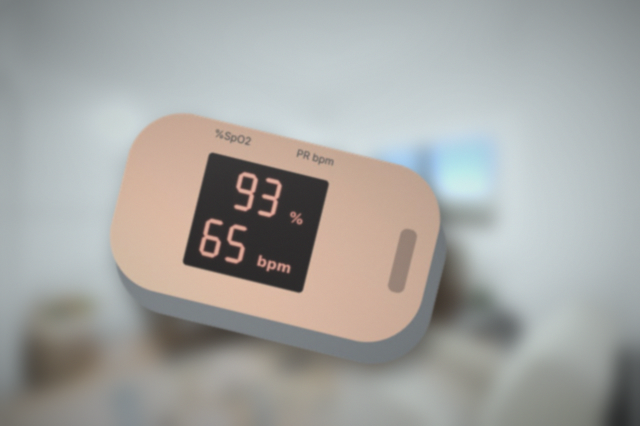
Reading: 65bpm
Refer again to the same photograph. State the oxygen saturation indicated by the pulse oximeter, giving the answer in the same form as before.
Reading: 93%
